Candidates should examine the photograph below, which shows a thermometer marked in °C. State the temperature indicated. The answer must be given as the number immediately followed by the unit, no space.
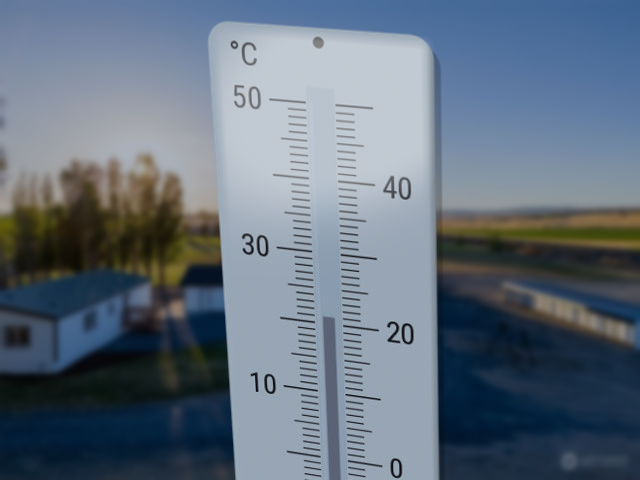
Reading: 21°C
